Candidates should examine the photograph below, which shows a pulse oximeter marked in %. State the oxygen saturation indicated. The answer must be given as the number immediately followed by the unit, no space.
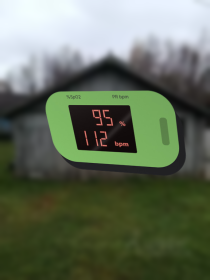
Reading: 95%
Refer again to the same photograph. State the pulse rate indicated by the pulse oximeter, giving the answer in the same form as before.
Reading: 112bpm
